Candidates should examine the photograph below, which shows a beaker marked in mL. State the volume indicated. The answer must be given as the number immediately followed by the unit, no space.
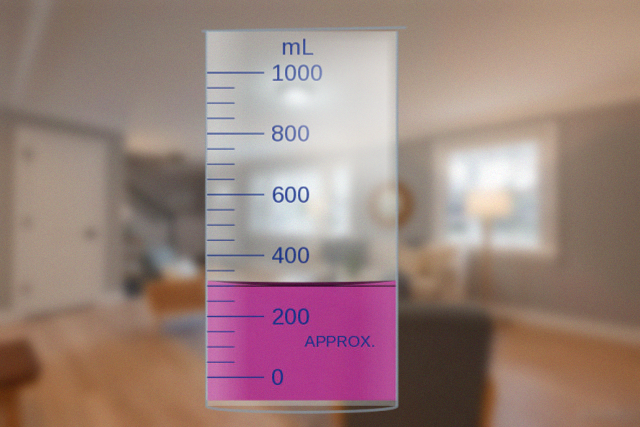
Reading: 300mL
